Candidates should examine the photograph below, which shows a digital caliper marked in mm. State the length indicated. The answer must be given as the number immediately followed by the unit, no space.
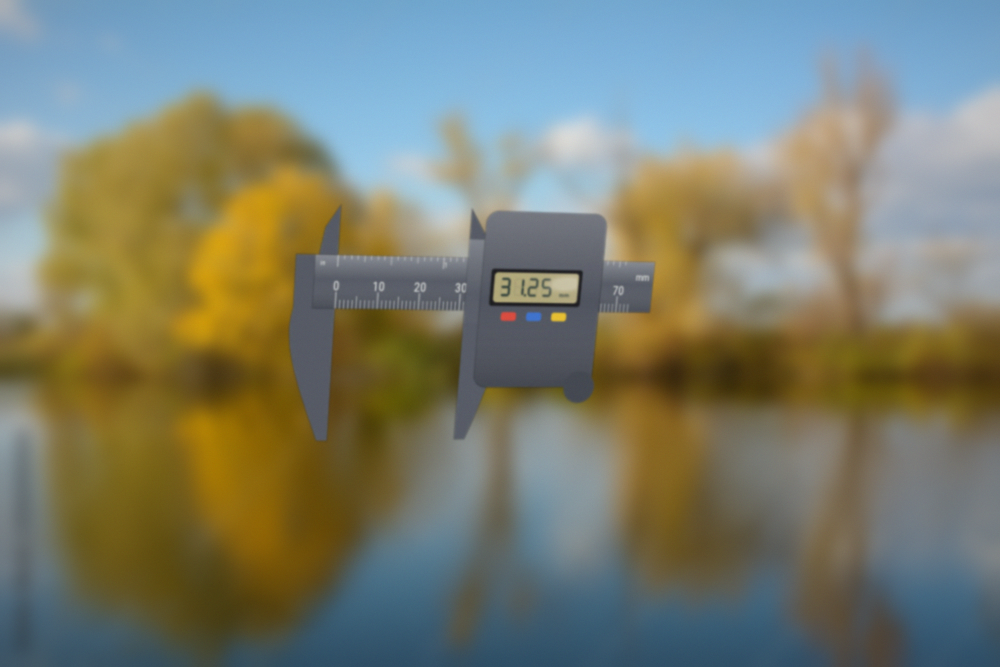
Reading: 31.25mm
